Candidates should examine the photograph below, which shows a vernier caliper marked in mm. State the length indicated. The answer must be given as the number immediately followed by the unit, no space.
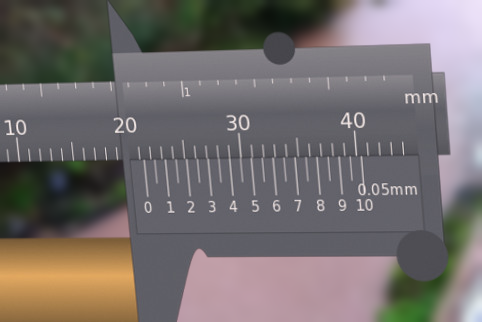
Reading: 21.4mm
